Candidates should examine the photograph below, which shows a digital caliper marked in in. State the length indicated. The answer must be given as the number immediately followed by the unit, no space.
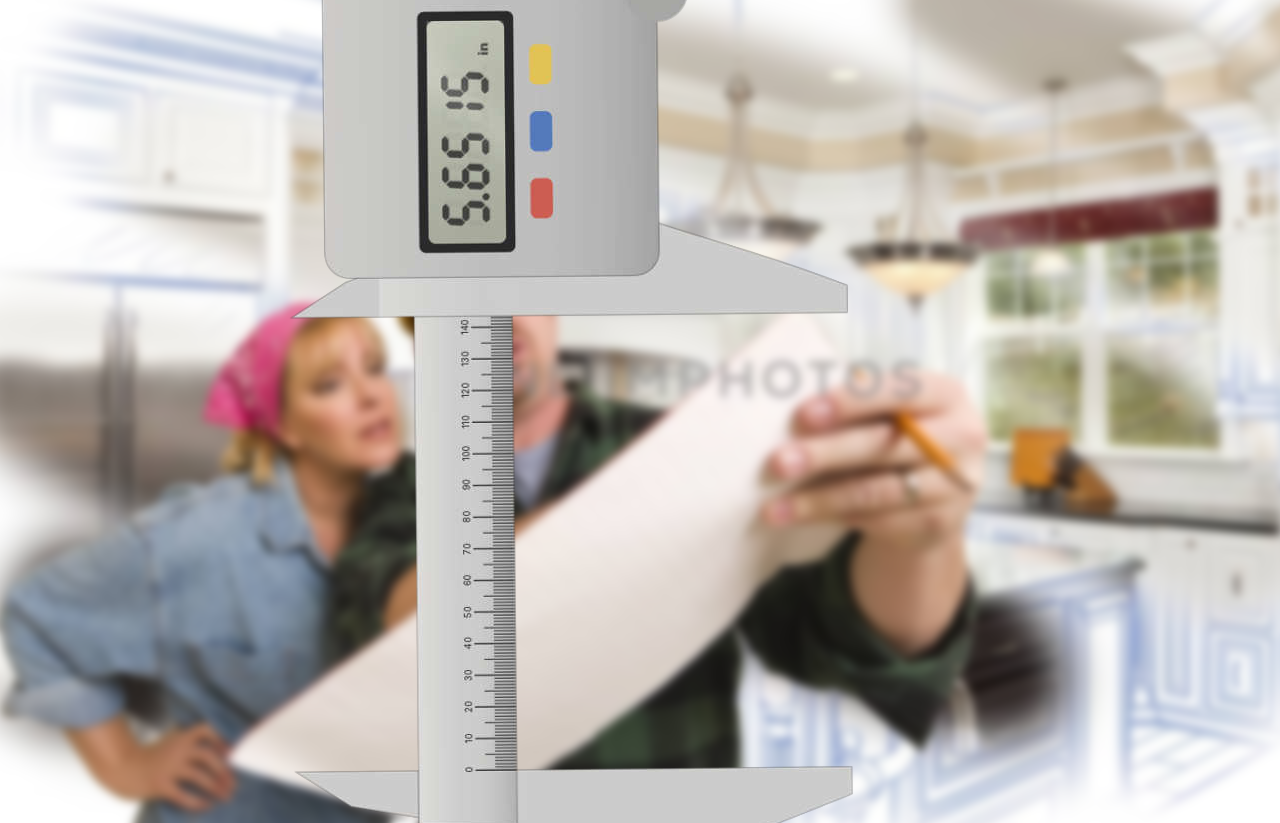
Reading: 5.6515in
